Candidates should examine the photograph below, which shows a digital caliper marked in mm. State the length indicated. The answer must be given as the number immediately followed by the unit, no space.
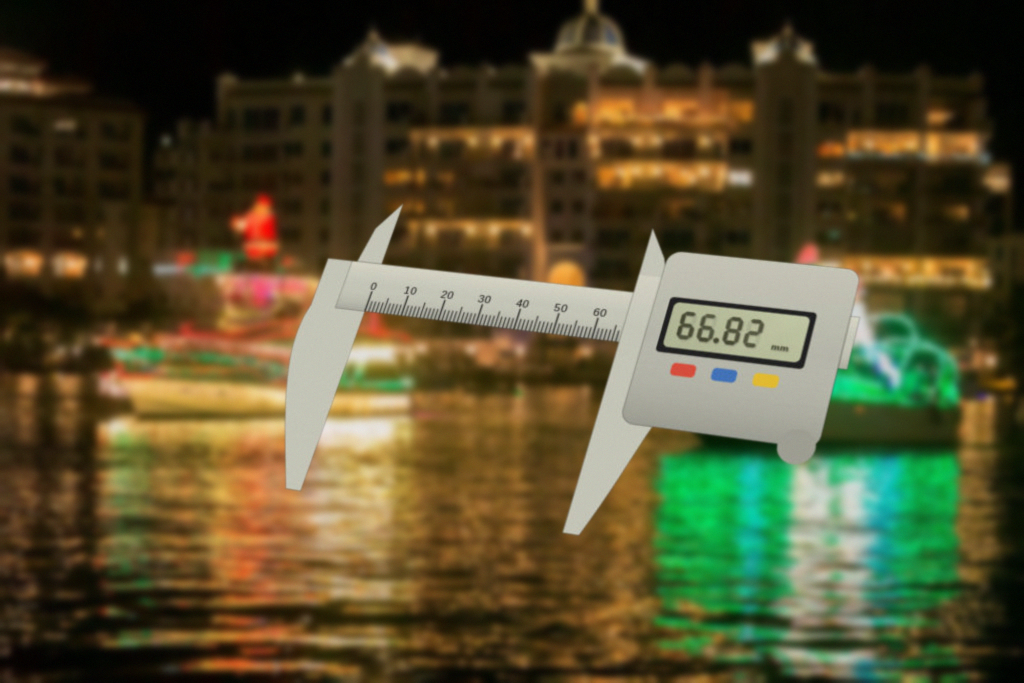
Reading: 66.82mm
